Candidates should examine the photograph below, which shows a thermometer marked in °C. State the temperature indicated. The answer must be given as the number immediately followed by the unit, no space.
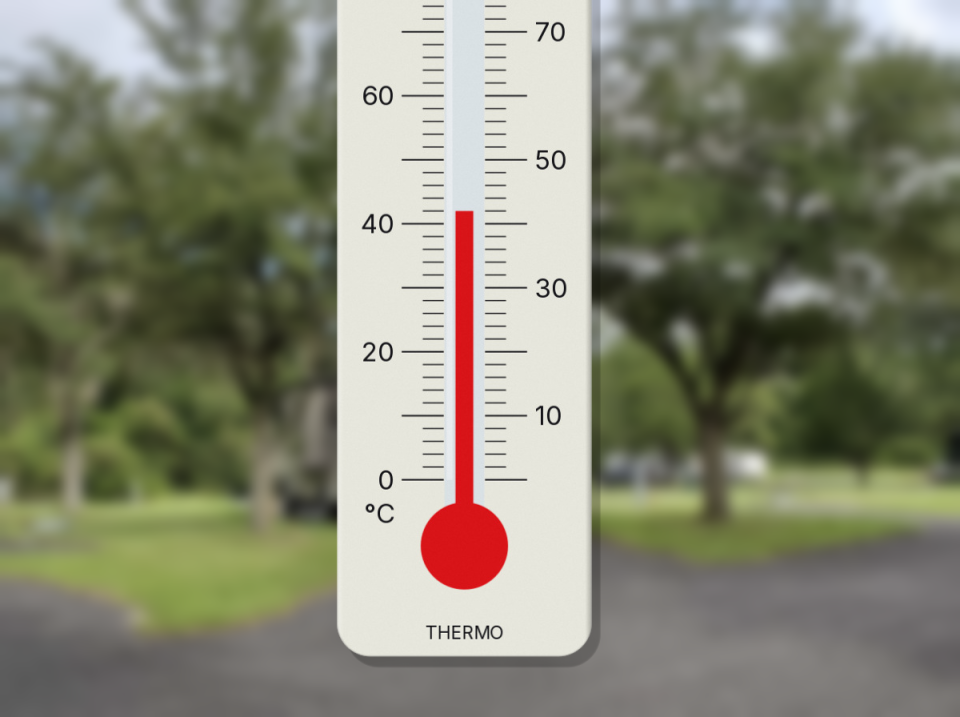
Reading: 42°C
